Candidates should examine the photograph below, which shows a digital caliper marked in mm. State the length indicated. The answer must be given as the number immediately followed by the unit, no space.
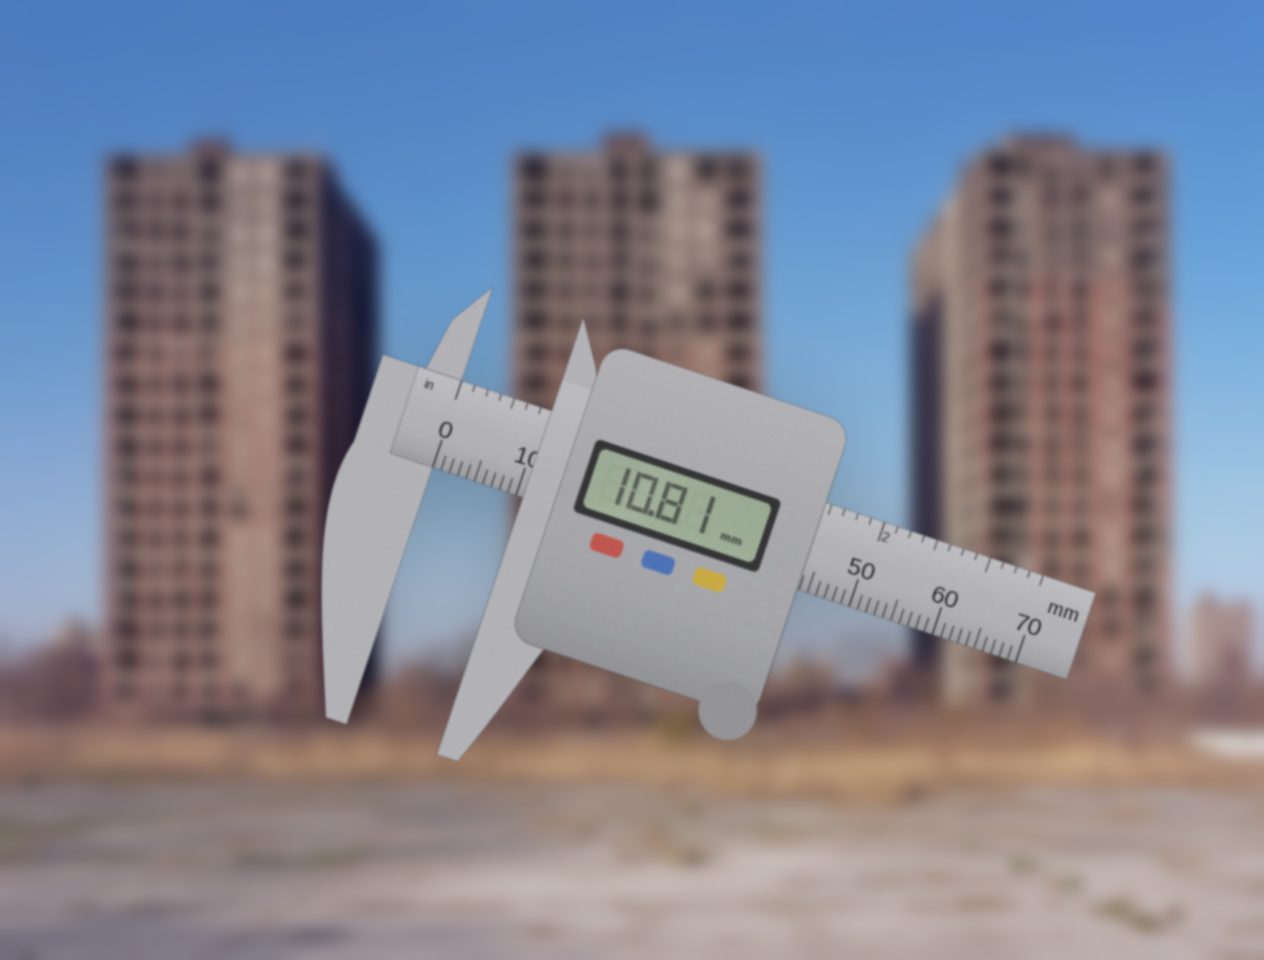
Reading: 10.81mm
